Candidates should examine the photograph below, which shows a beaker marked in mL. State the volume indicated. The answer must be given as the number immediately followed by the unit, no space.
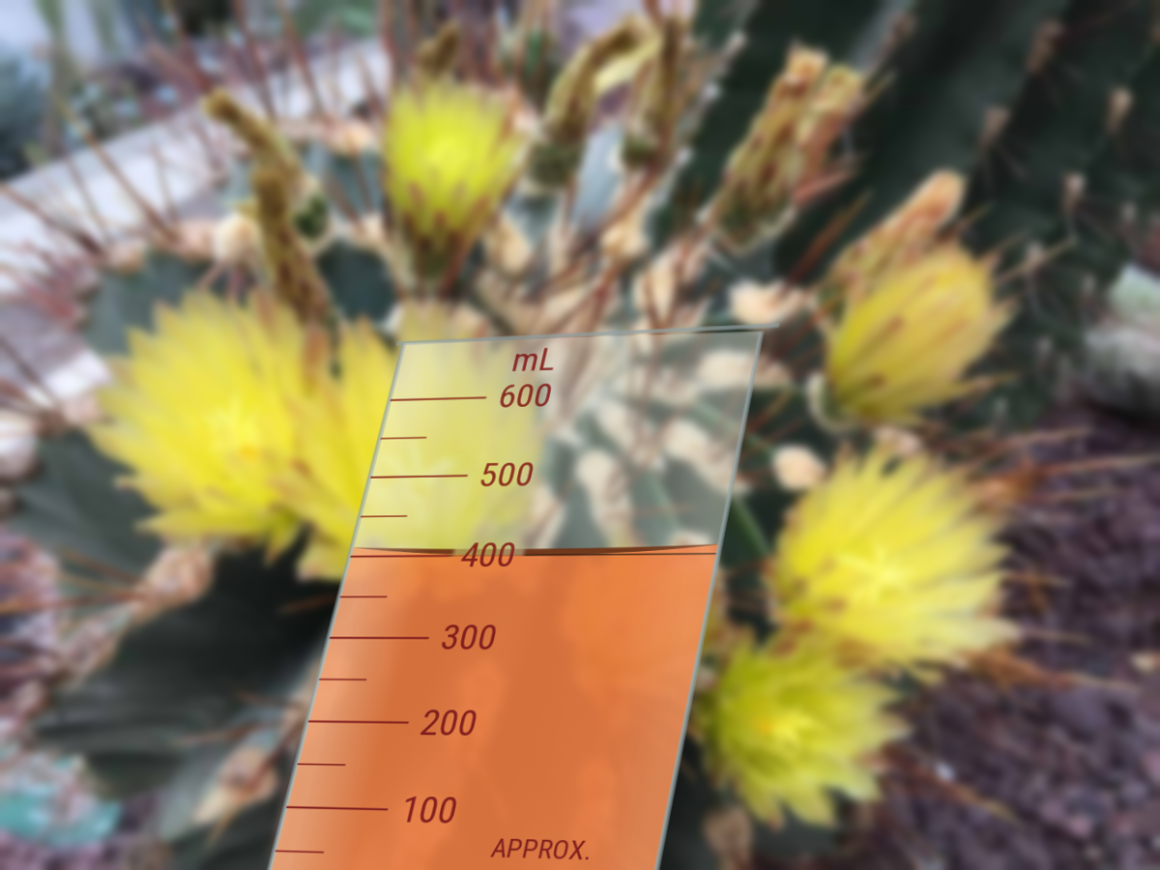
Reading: 400mL
